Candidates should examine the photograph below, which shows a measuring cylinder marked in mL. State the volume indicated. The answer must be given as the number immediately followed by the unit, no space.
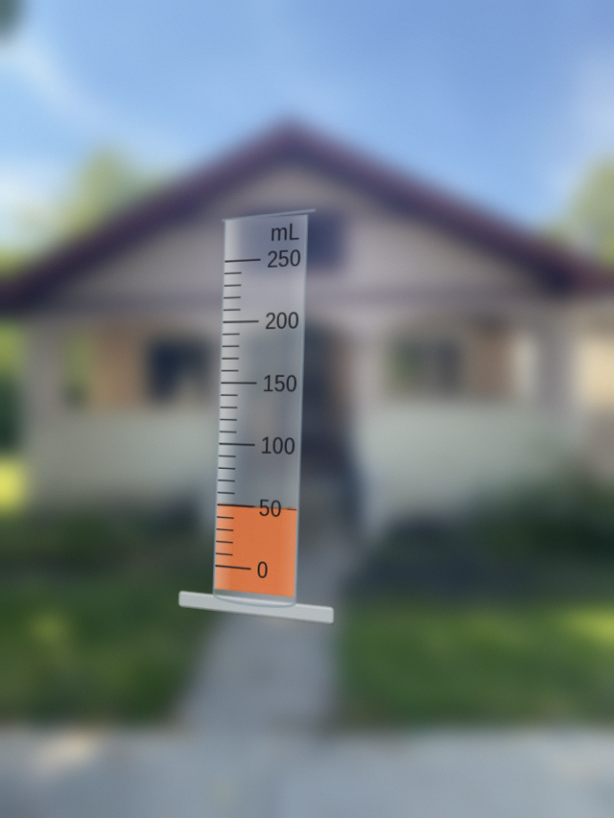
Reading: 50mL
